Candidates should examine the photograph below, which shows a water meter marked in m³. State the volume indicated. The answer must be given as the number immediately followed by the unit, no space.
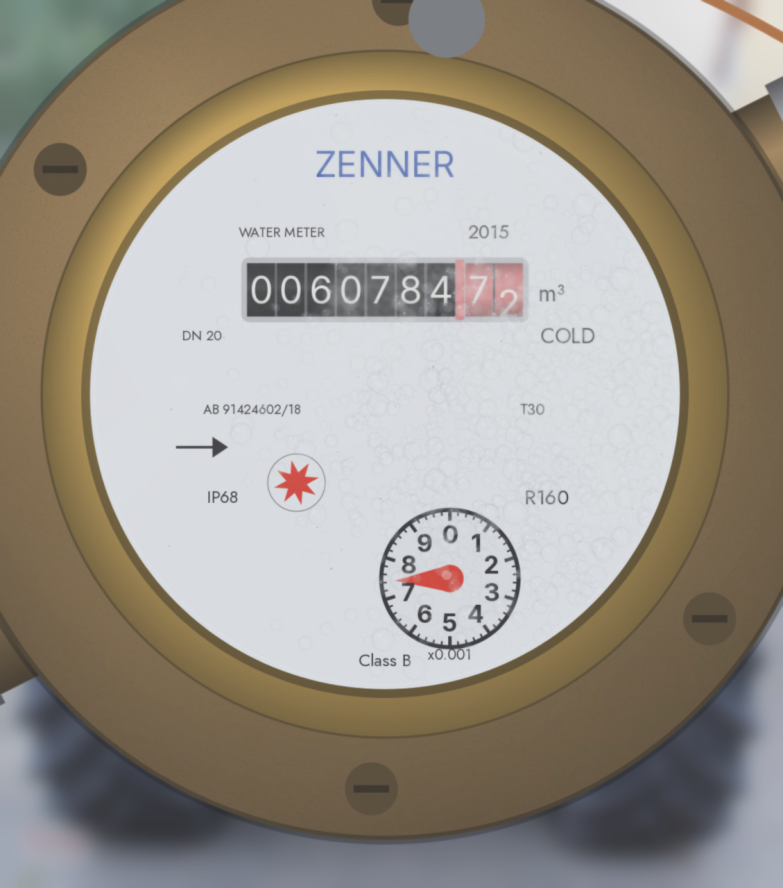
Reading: 60784.717m³
